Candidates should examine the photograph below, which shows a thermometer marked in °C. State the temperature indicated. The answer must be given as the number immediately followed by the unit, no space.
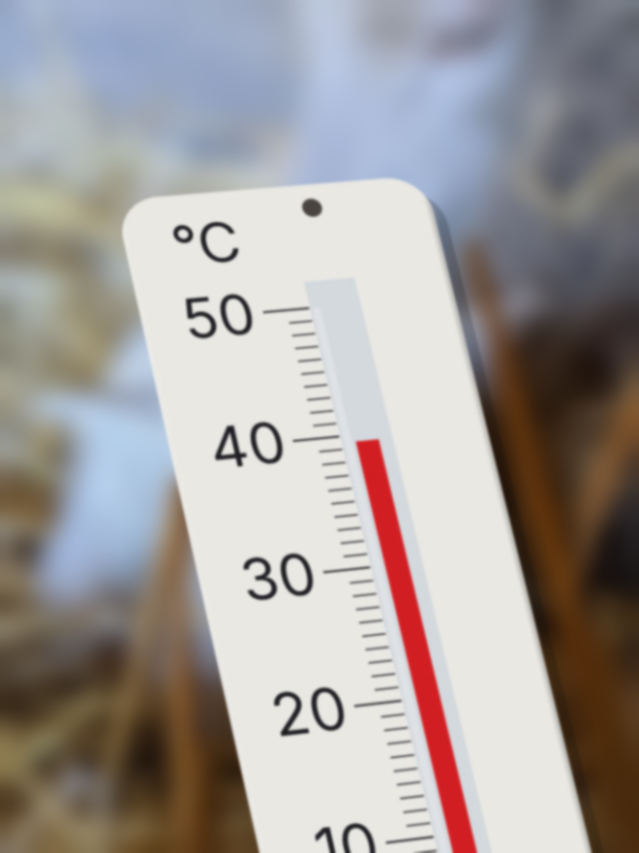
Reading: 39.5°C
